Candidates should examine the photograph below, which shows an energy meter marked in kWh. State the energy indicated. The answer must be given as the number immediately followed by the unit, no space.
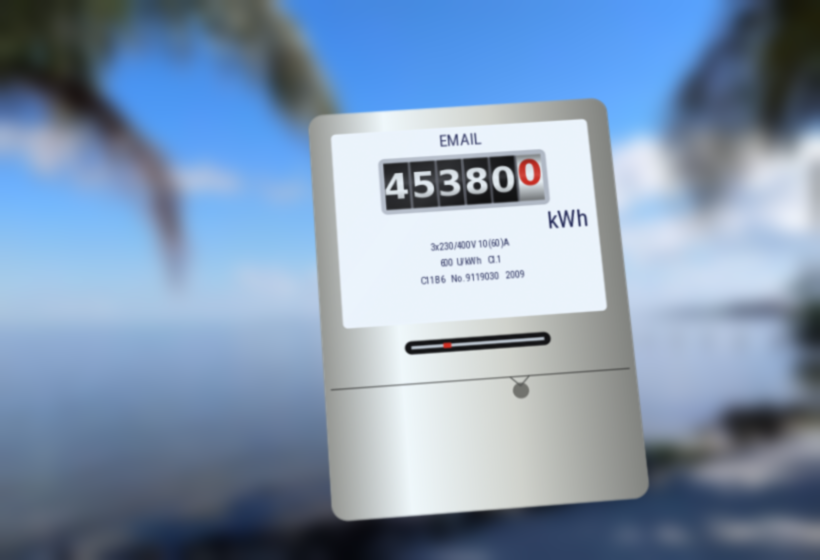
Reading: 45380.0kWh
